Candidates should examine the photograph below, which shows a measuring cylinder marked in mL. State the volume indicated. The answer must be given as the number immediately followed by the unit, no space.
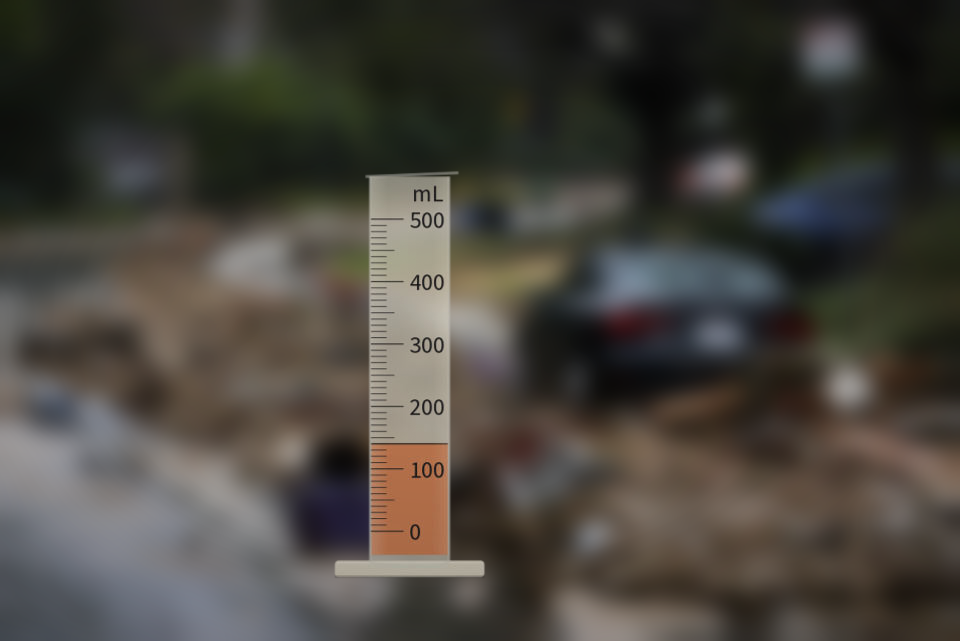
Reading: 140mL
